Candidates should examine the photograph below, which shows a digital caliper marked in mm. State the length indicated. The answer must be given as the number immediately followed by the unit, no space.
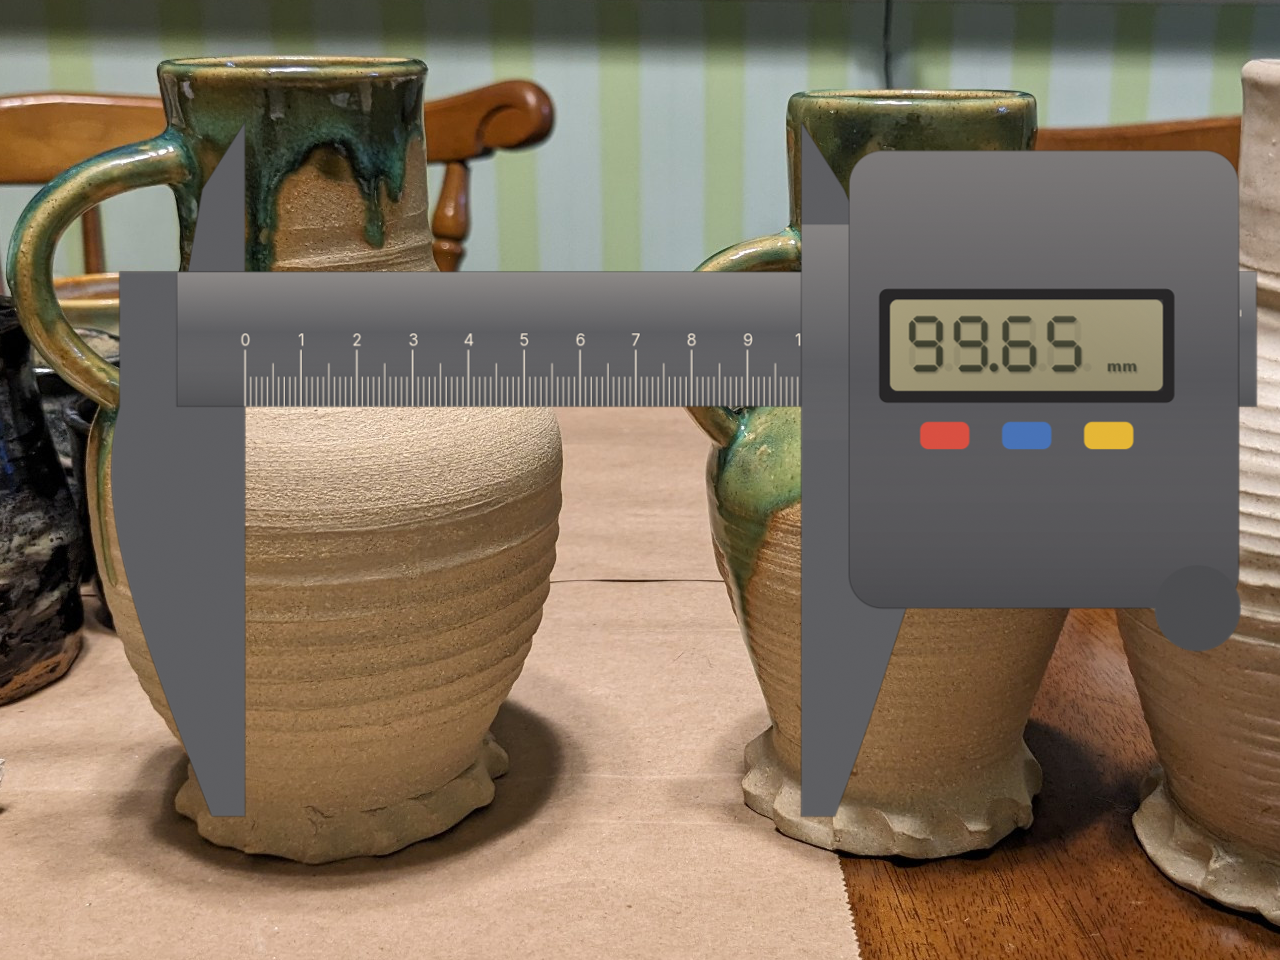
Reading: 99.65mm
